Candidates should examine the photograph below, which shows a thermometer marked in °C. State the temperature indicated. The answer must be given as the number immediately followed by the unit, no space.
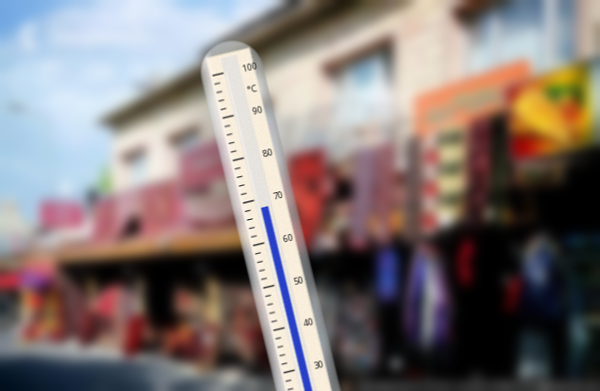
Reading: 68°C
